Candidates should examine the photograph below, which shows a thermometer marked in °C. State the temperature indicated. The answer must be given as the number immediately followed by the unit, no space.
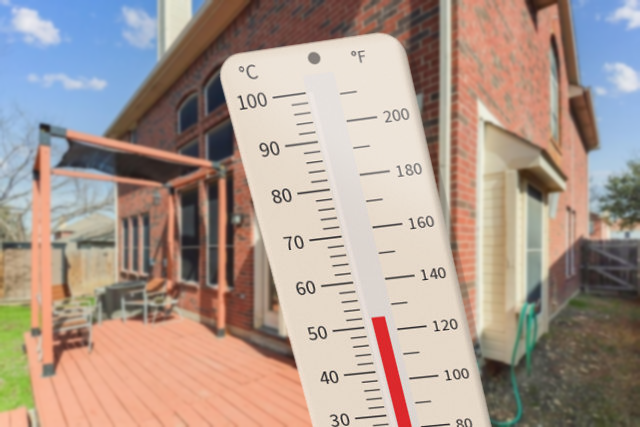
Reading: 52°C
